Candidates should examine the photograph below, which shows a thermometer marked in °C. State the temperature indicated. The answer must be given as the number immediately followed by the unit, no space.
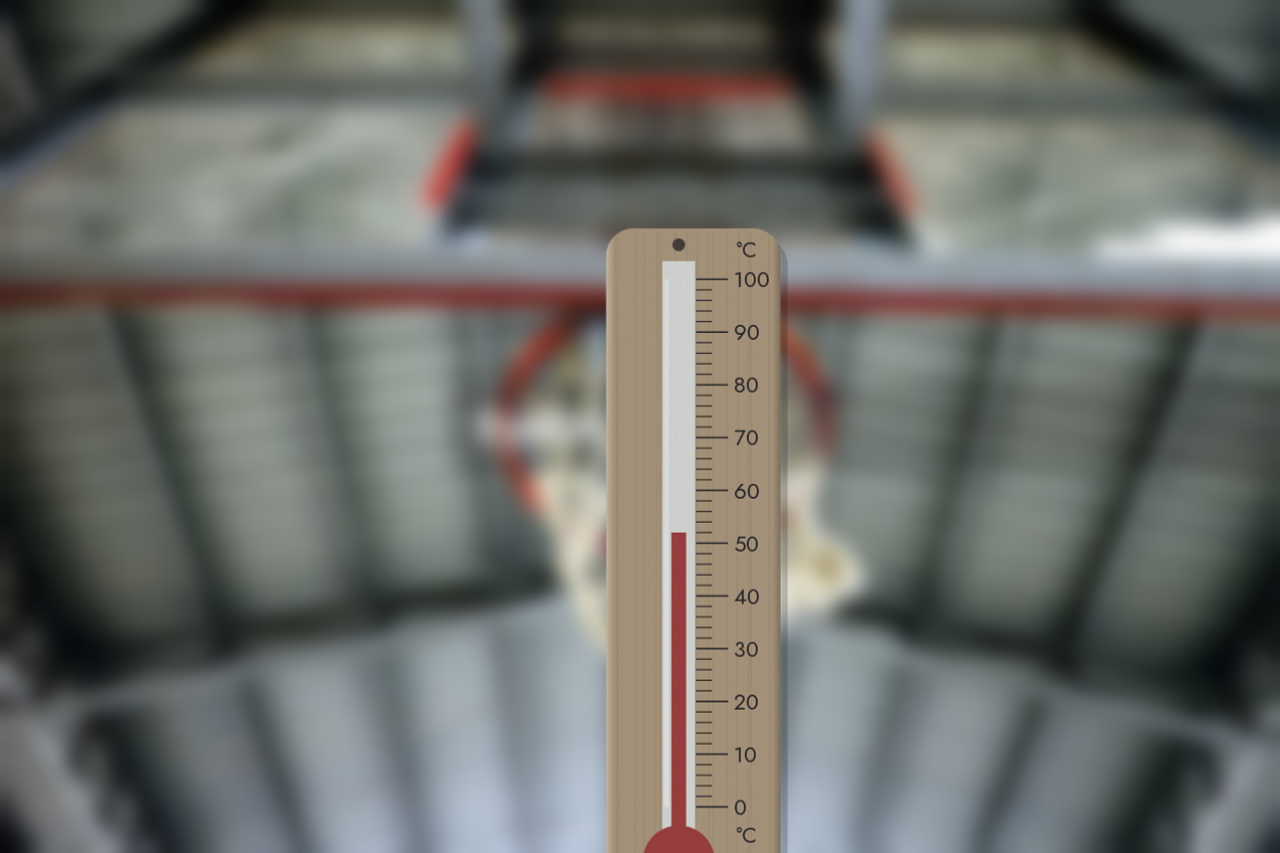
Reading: 52°C
